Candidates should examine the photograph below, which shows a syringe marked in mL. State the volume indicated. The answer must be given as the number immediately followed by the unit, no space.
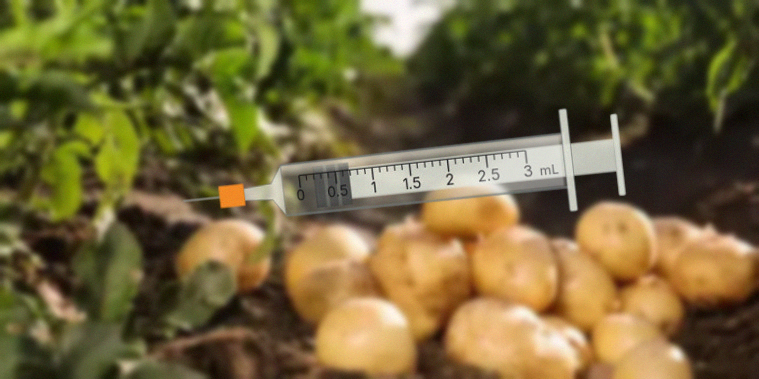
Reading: 0.2mL
